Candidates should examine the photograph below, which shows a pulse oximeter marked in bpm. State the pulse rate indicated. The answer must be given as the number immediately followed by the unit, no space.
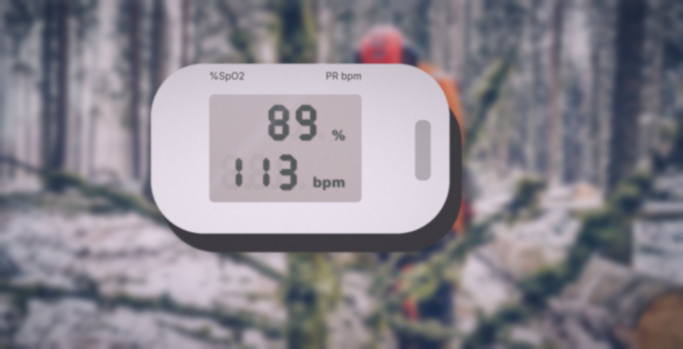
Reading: 113bpm
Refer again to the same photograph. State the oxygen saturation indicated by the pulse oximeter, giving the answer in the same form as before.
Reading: 89%
